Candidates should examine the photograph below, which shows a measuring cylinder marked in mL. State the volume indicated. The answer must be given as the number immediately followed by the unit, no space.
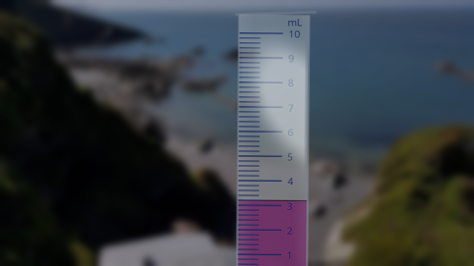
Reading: 3.2mL
